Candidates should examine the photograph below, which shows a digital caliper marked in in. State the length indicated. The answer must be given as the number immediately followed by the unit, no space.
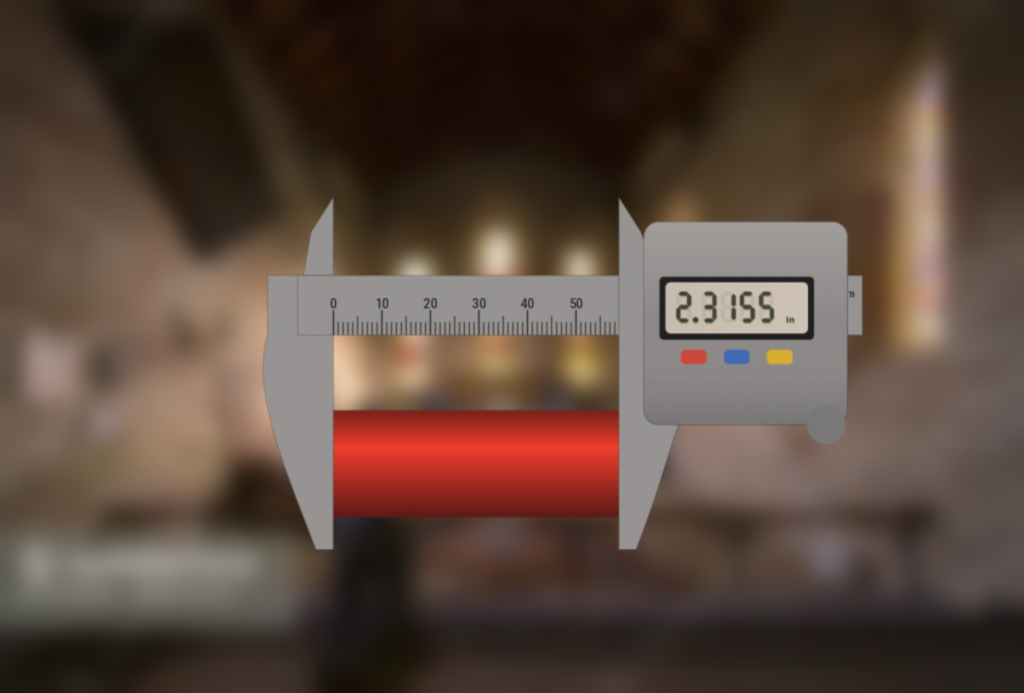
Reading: 2.3155in
